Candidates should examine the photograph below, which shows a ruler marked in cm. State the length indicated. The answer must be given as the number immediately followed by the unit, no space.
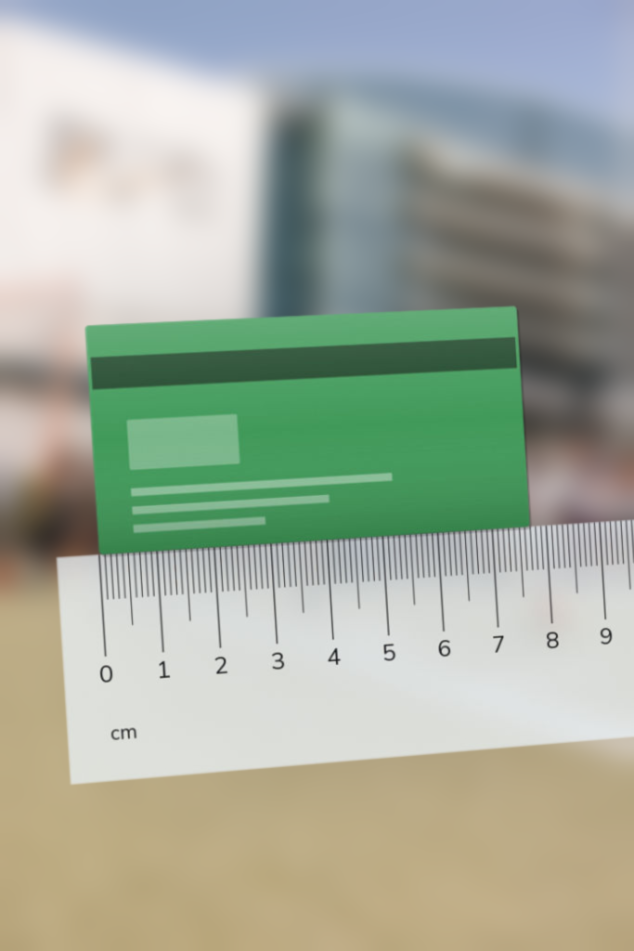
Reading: 7.7cm
